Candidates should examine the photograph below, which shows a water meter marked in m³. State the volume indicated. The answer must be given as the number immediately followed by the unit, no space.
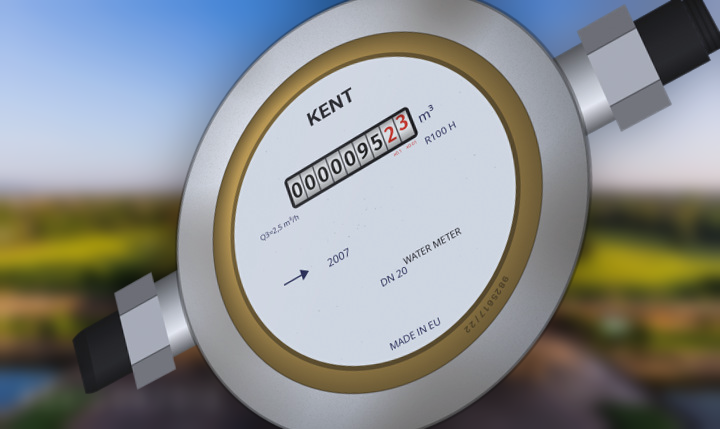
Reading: 95.23m³
